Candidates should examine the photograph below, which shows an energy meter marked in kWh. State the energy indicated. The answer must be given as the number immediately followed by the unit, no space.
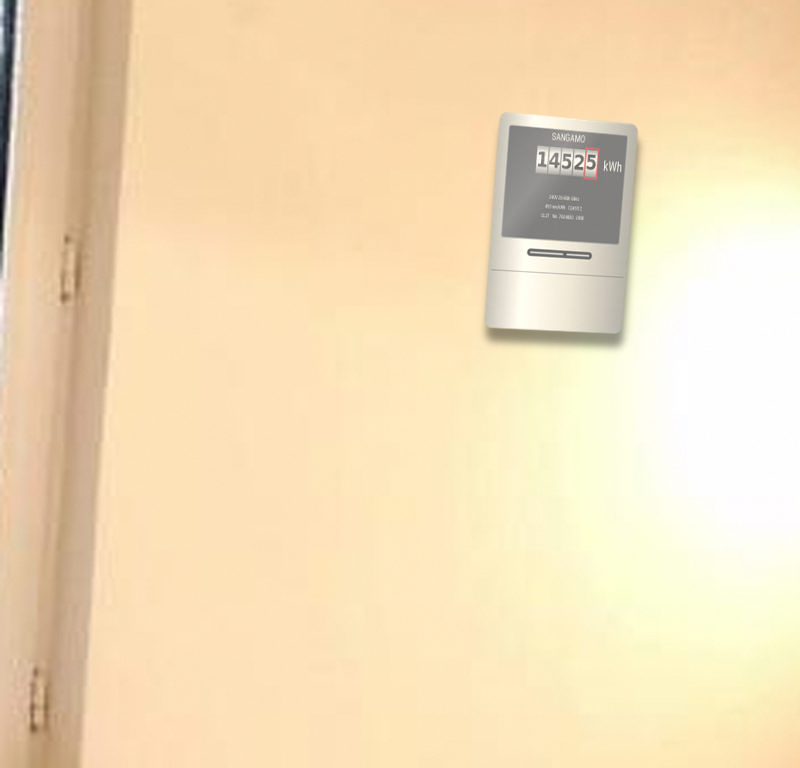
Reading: 1452.5kWh
